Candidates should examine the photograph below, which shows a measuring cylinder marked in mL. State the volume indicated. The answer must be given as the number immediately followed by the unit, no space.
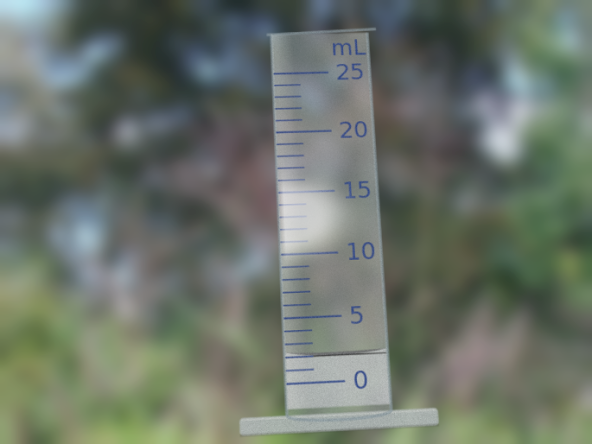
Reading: 2mL
